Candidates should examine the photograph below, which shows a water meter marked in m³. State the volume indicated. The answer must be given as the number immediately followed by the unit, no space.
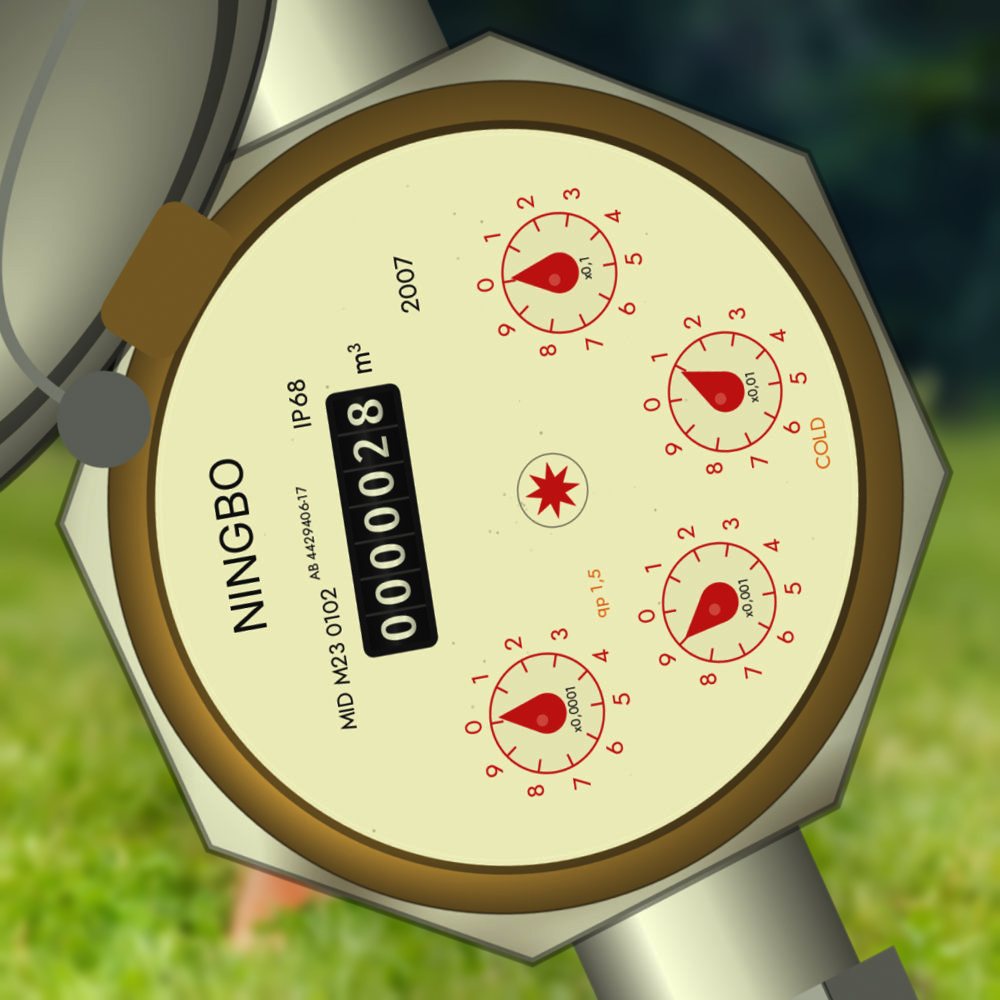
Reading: 28.0090m³
